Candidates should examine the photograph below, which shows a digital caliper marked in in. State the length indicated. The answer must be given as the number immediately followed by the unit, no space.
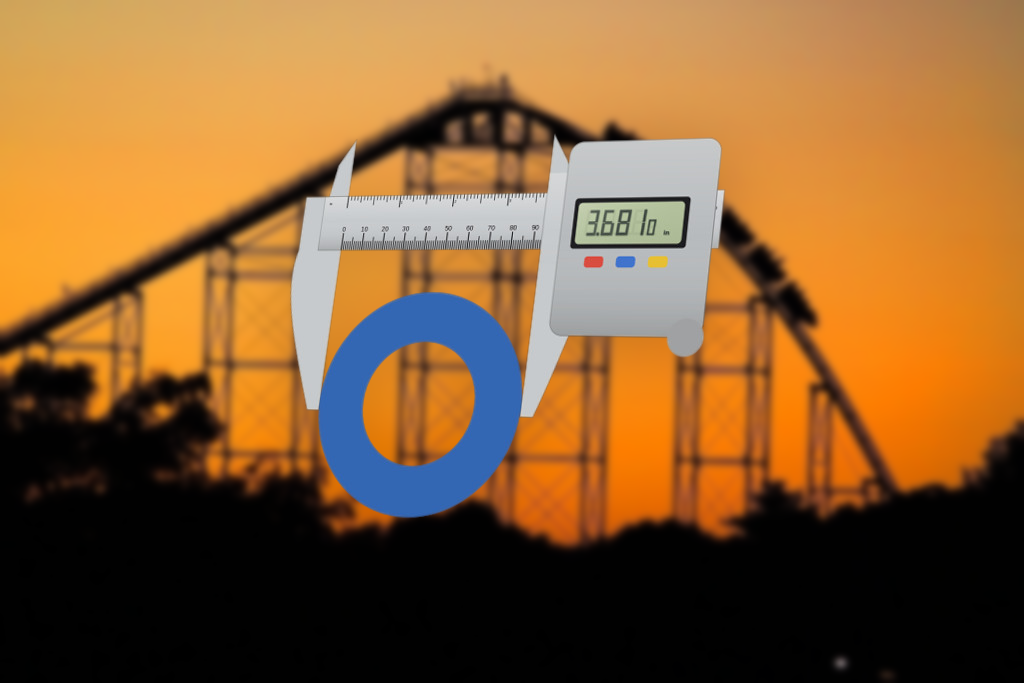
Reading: 3.6810in
